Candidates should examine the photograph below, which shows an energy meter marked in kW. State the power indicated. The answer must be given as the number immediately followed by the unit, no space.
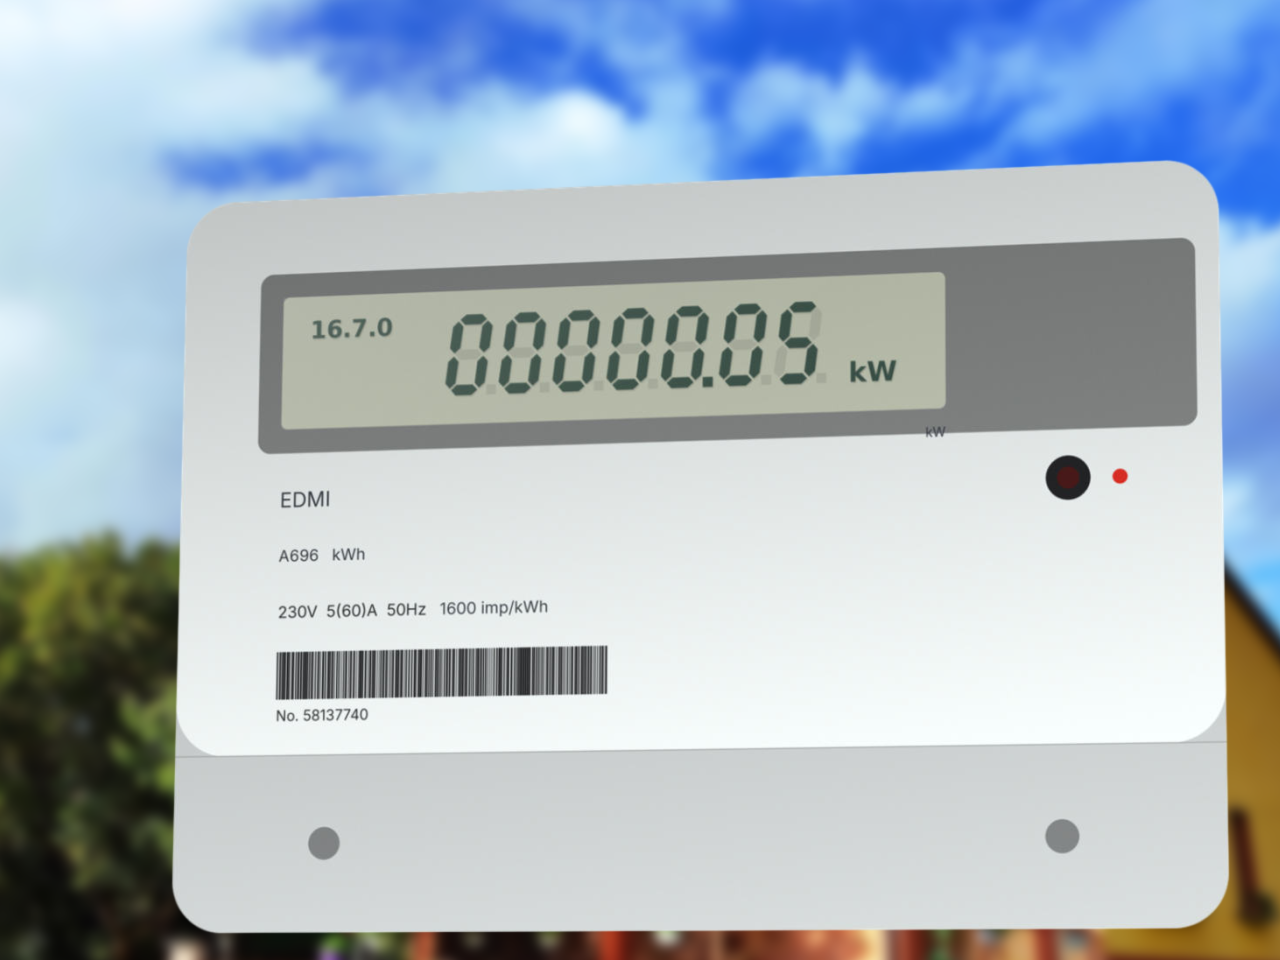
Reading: 0.05kW
